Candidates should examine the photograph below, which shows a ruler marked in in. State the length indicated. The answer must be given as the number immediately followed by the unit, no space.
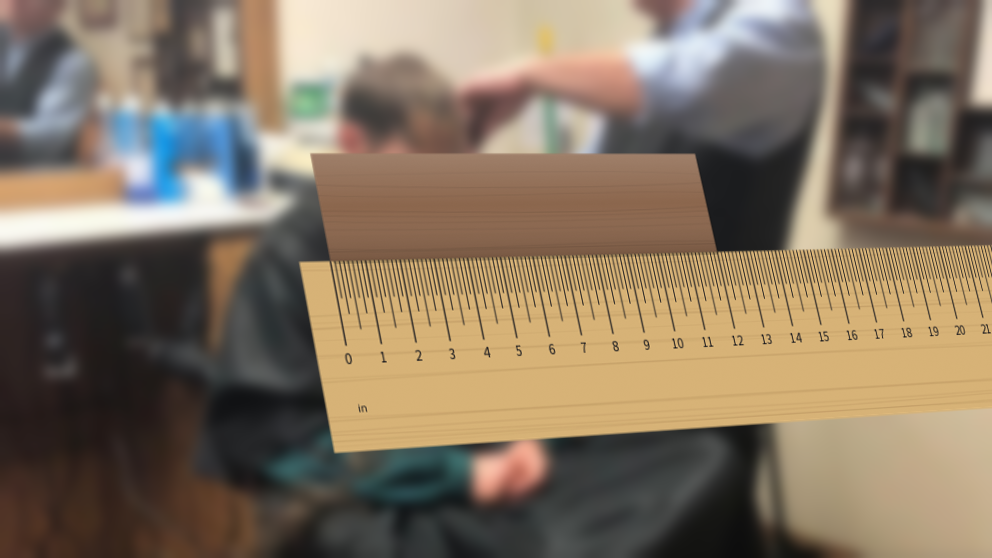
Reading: 12in
